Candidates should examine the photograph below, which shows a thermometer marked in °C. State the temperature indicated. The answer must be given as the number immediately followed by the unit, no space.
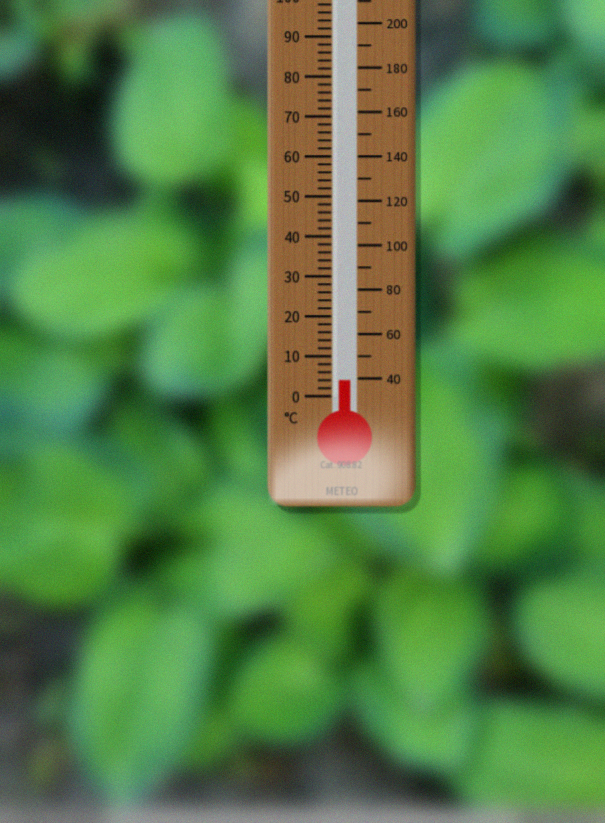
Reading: 4°C
